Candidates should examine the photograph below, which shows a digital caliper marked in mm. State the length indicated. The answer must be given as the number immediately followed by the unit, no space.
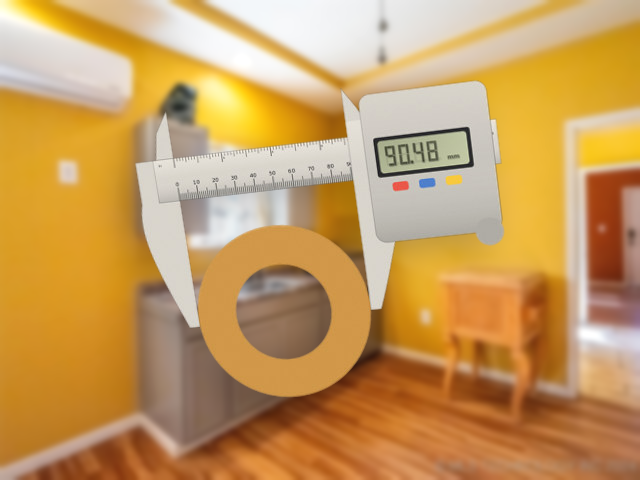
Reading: 90.48mm
